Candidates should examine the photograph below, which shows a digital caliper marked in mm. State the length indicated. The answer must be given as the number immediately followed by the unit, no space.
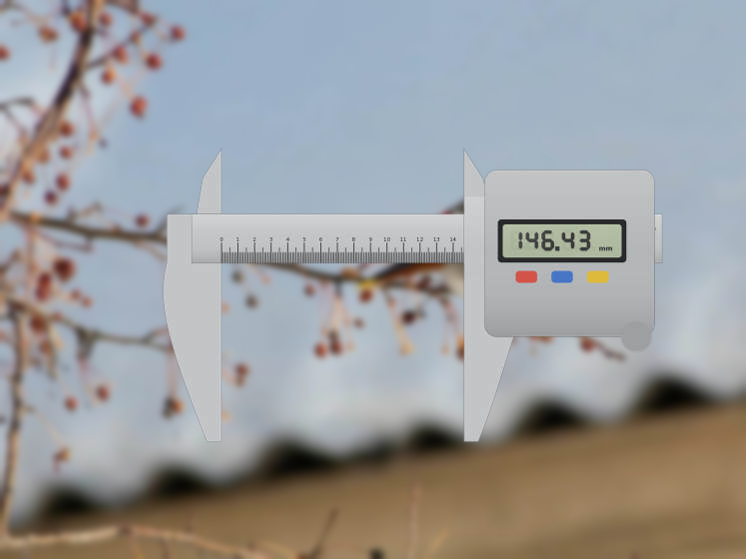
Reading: 146.43mm
